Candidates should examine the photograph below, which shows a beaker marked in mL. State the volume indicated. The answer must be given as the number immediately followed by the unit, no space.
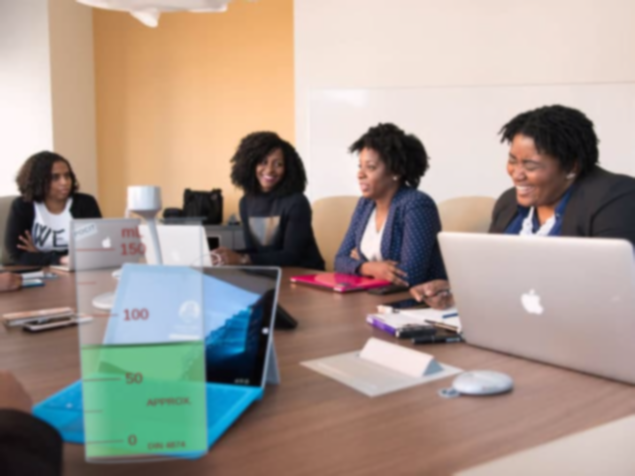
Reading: 75mL
